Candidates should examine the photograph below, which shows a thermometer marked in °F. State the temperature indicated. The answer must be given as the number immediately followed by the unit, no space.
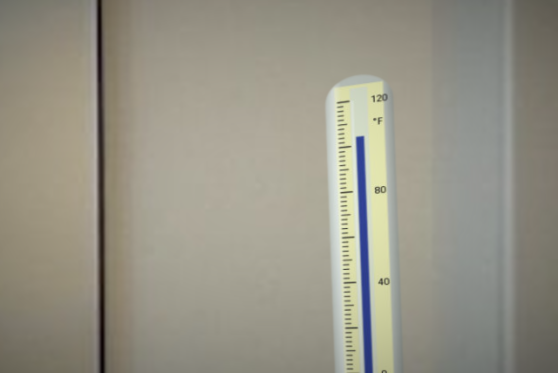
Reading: 104°F
